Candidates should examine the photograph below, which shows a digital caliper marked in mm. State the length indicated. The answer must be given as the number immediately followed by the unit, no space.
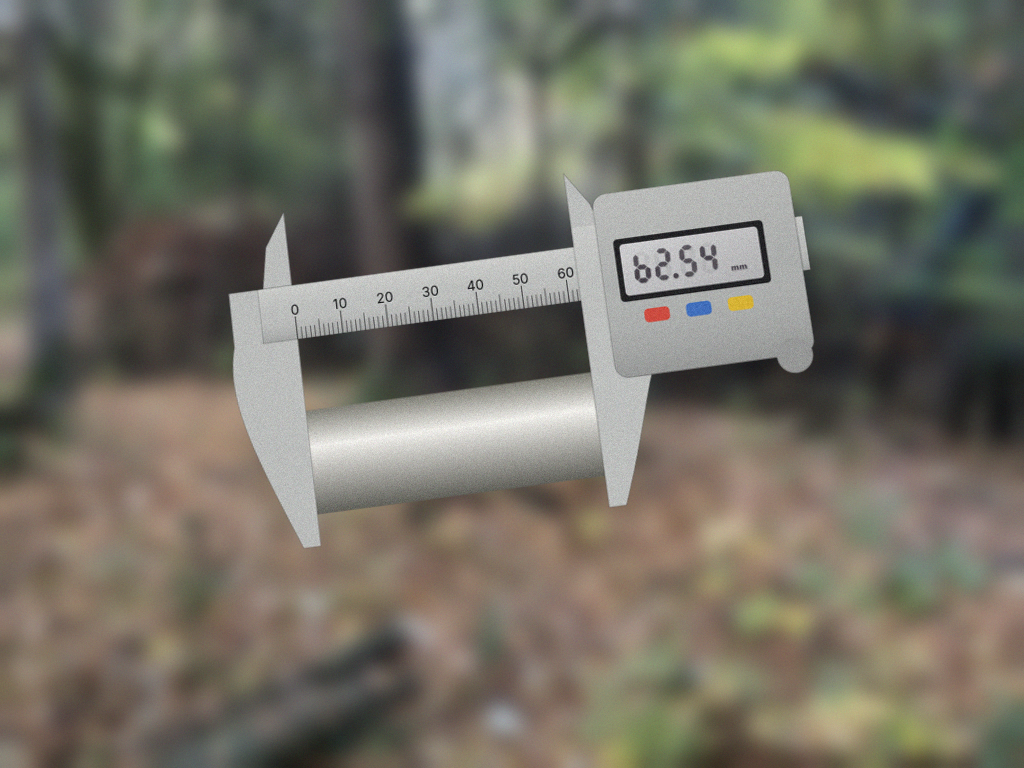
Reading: 62.54mm
